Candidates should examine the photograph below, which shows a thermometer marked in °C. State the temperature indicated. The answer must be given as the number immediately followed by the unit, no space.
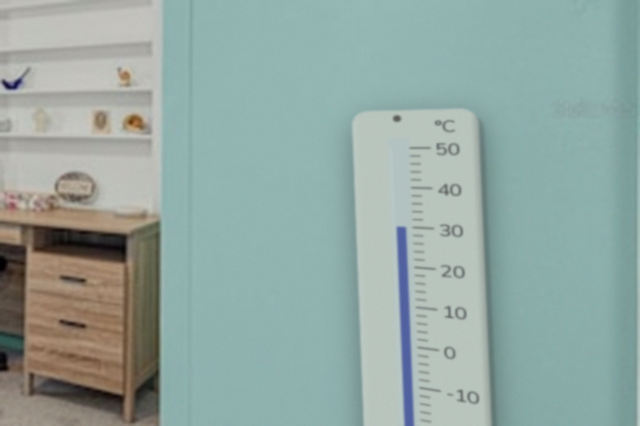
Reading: 30°C
